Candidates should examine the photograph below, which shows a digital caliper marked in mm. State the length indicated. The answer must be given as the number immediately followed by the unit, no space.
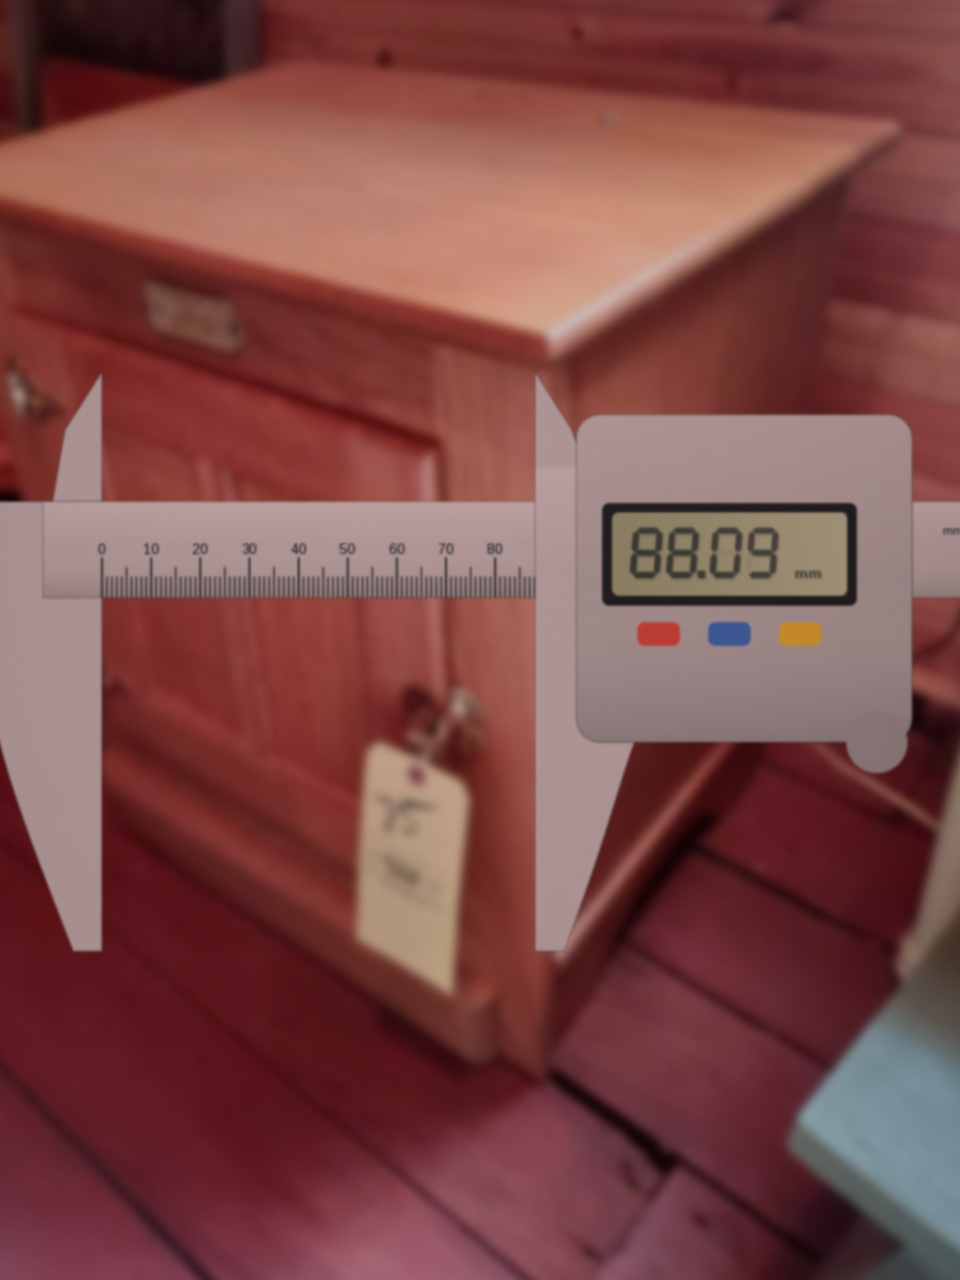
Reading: 88.09mm
